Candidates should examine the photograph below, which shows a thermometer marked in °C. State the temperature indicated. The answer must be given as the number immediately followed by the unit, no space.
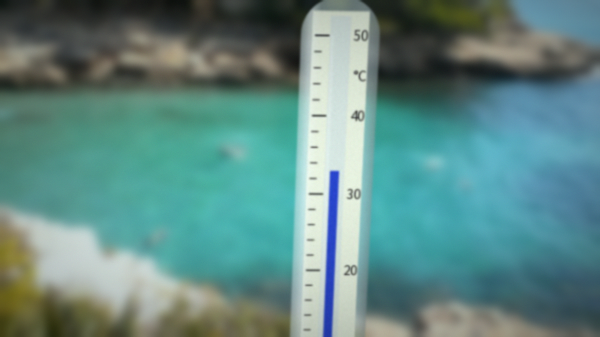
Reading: 33°C
